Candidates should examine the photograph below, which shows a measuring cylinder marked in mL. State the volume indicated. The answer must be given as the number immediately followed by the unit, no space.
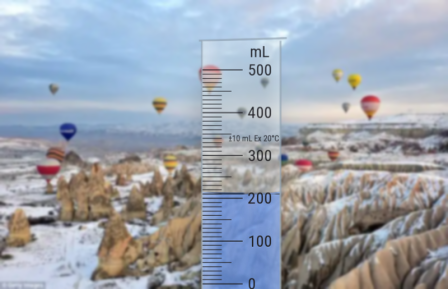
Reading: 210mL
